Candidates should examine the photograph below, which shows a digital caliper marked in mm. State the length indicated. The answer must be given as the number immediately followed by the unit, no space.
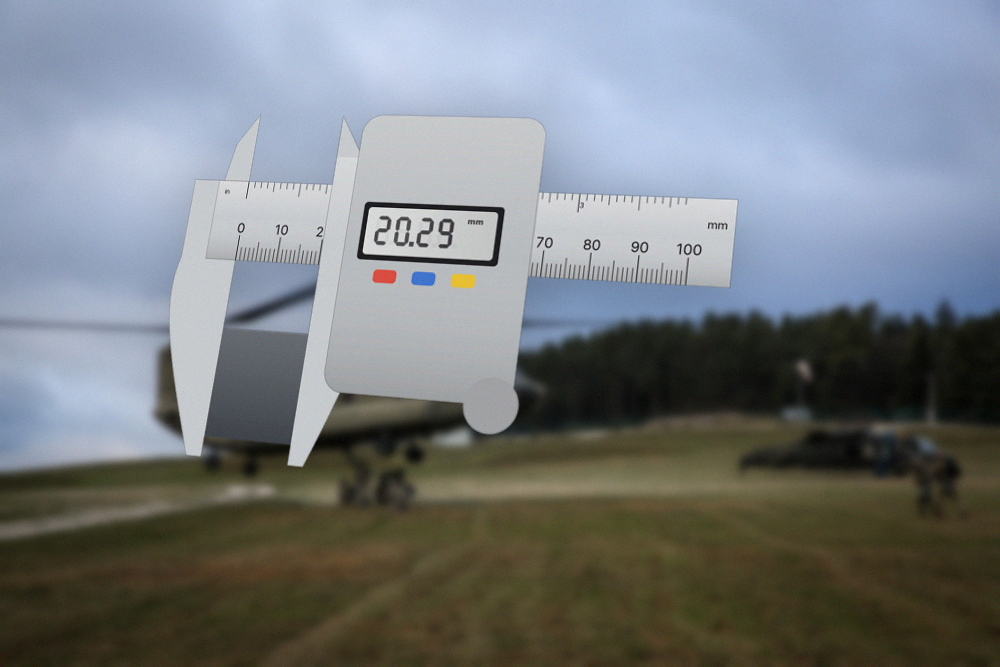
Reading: 20.29mm
